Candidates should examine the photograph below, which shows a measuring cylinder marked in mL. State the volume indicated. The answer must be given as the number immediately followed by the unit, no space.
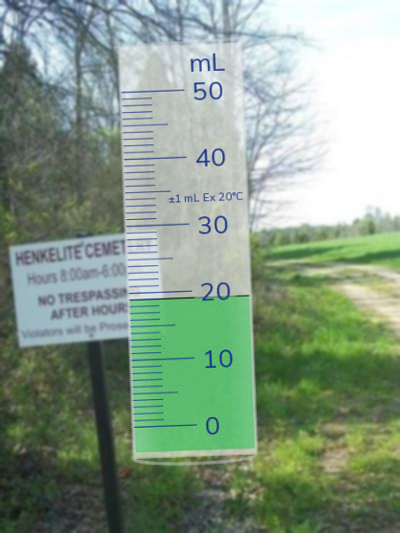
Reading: 19mL
